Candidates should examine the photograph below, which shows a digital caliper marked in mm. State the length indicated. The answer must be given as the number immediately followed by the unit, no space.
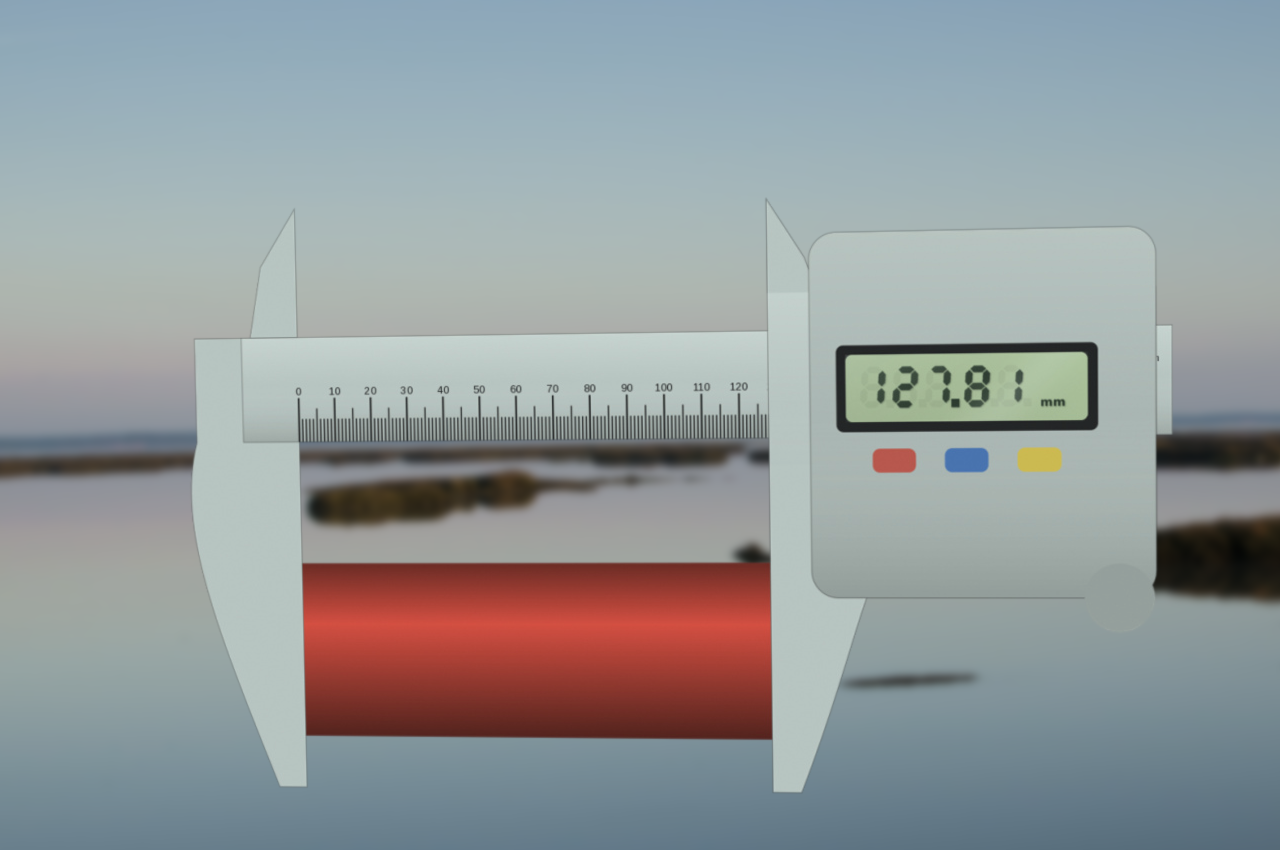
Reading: 127.81mm
